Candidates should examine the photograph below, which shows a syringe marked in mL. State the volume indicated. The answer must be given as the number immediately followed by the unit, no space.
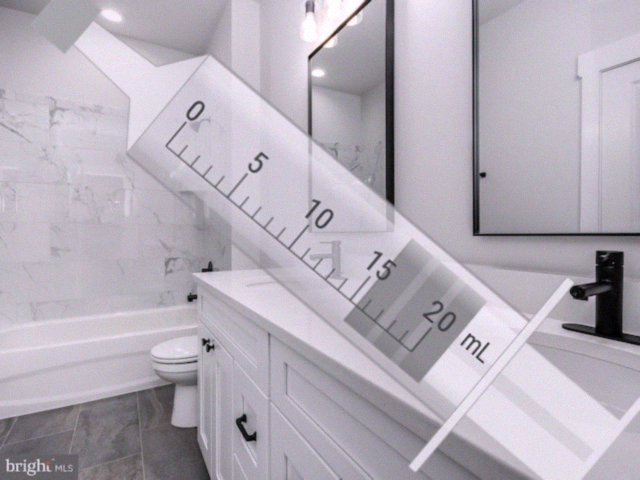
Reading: 15.5mL
